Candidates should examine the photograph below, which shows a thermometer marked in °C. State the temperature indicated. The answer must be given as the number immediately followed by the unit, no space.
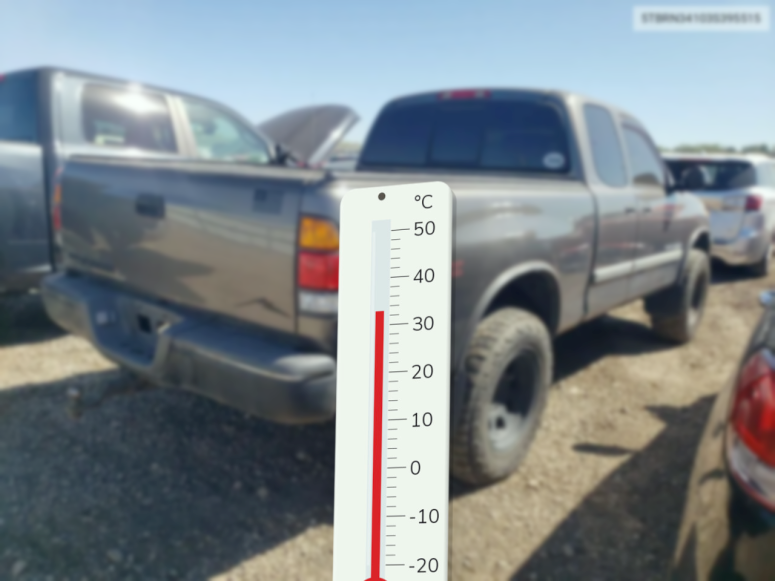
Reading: 33°C
